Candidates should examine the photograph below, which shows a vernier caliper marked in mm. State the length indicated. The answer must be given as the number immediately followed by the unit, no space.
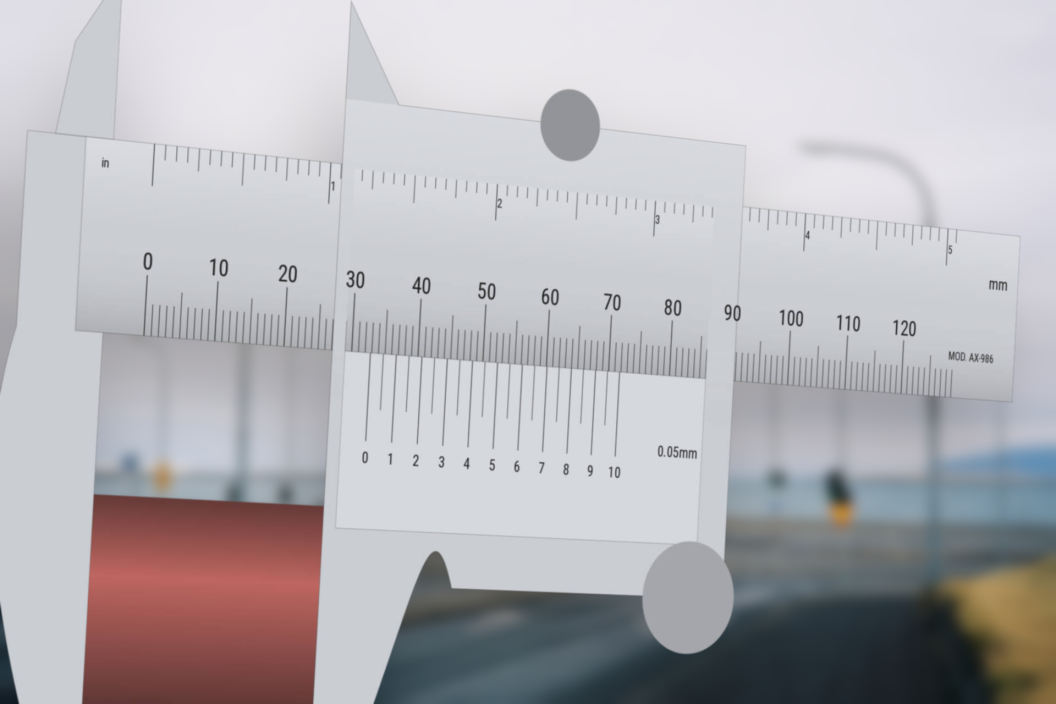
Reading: 32.8mm
